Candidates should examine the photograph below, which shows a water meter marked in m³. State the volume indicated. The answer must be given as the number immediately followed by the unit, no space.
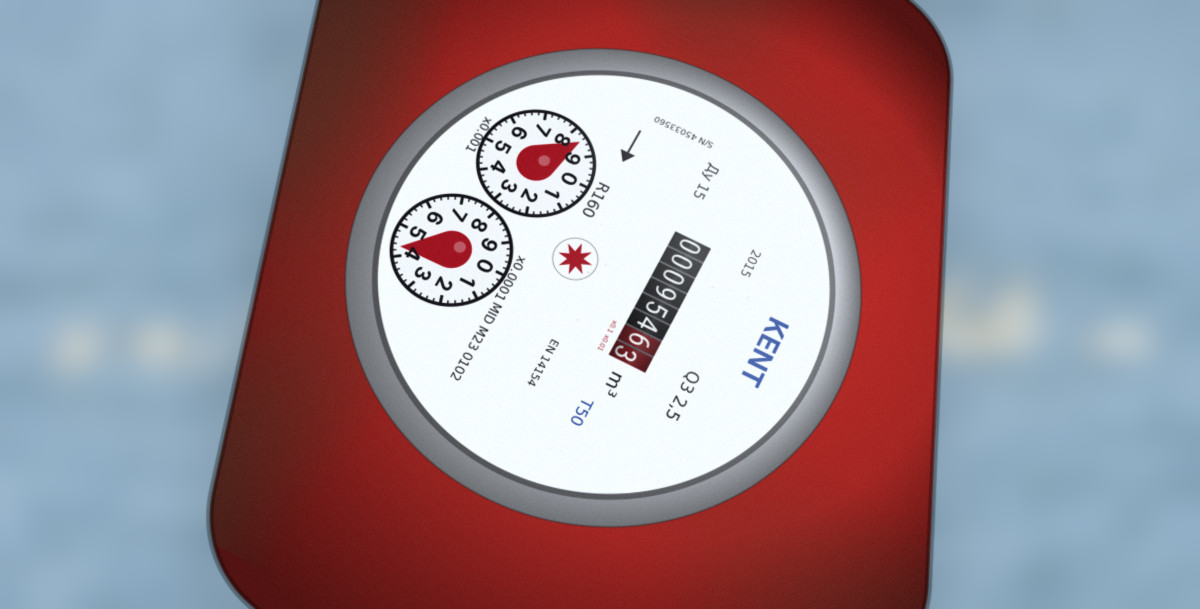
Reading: 954.6284m³
